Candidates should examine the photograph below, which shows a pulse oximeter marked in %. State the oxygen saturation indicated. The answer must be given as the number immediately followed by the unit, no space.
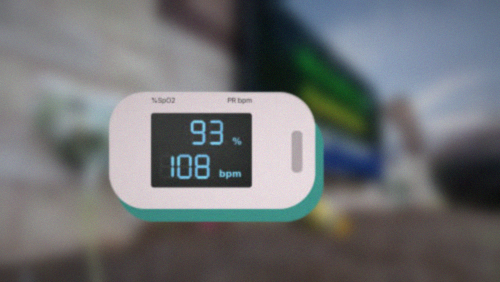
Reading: 93%
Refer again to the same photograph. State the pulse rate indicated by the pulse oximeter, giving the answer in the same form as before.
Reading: 108bpm
